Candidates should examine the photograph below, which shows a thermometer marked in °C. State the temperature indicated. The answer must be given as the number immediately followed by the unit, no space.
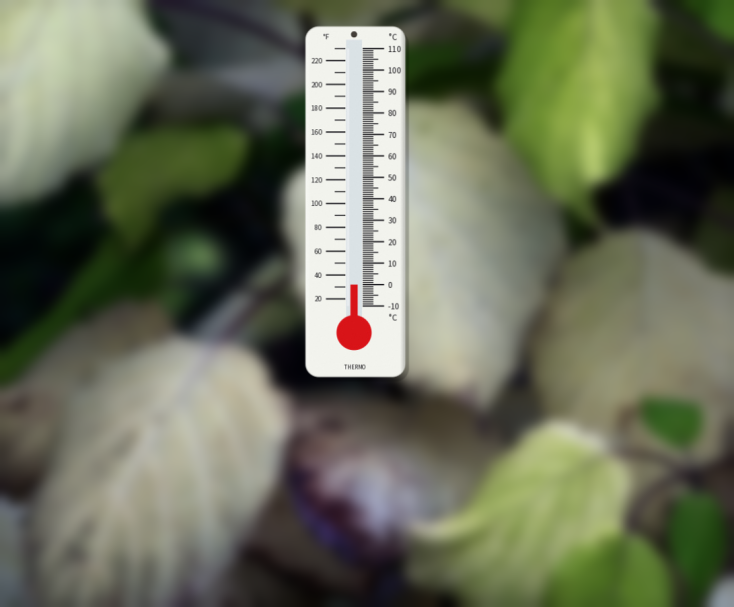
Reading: 0°C
